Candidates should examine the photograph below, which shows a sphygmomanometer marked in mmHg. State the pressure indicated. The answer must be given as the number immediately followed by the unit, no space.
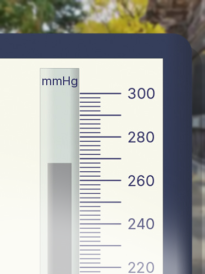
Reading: 268mmHg
